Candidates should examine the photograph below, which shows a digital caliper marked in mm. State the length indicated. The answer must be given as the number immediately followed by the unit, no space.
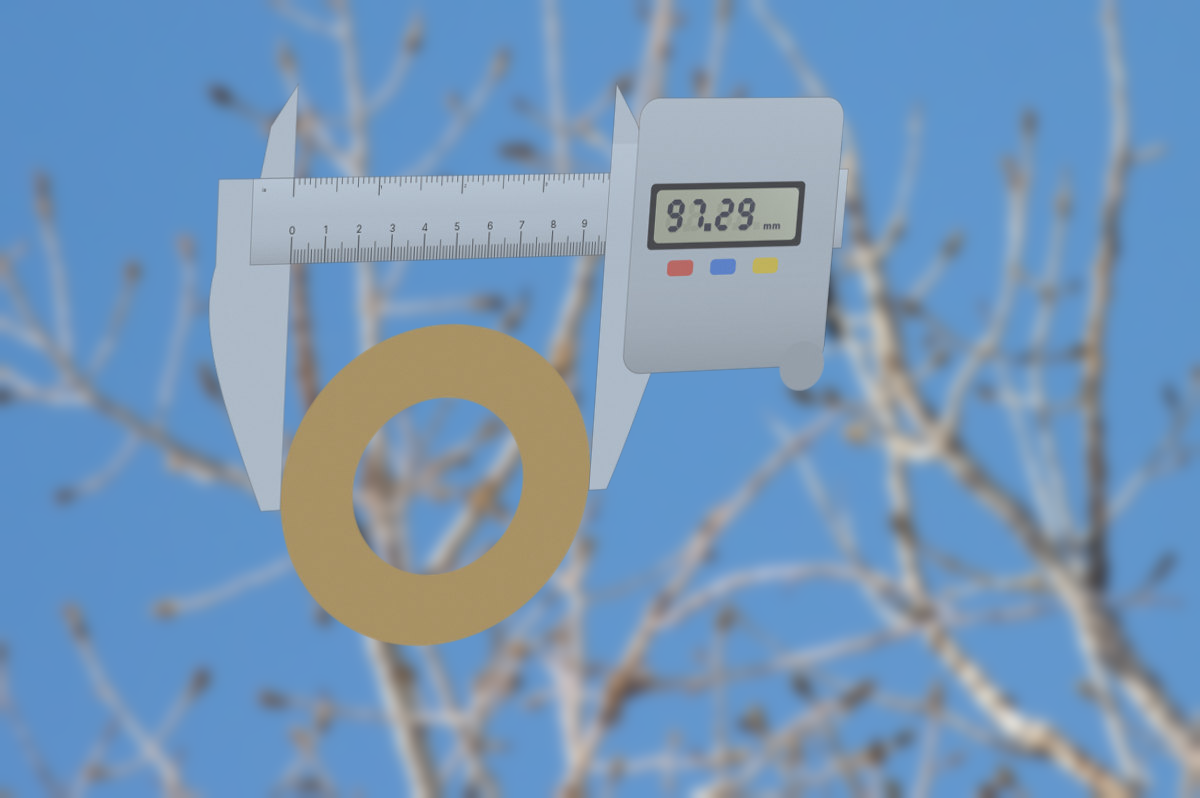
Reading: 97.29mm
